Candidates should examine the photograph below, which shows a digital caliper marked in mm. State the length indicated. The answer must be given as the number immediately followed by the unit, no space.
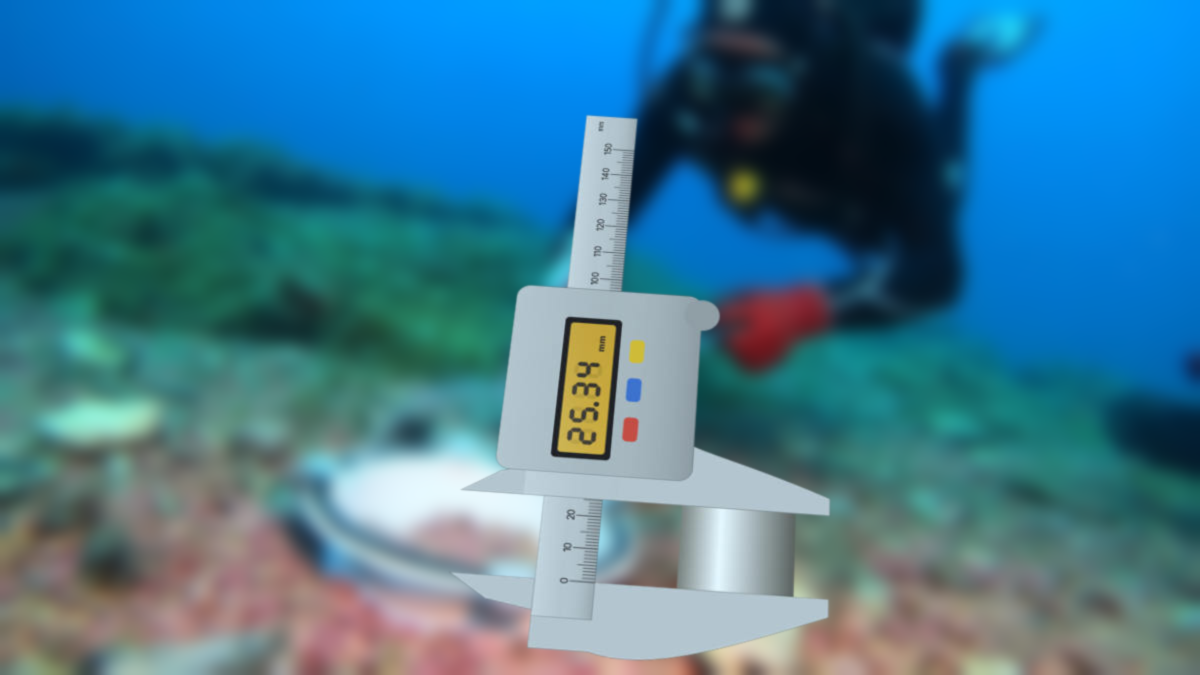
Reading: 25.34mm
